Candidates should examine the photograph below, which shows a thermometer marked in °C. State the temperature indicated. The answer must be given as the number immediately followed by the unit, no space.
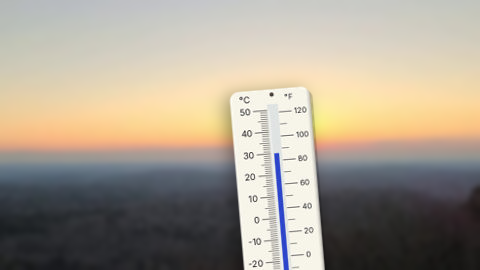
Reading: 30°C
